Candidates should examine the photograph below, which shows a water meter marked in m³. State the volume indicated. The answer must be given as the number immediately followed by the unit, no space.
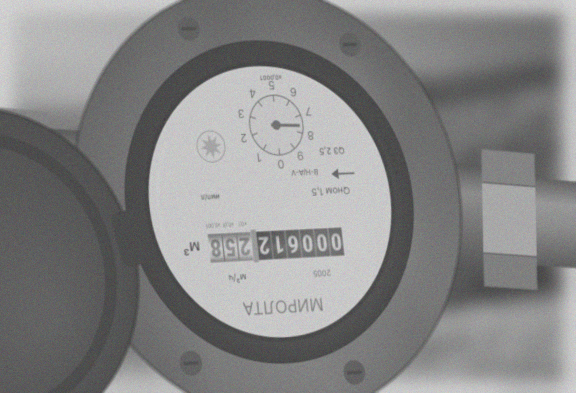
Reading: 612.2587m³
